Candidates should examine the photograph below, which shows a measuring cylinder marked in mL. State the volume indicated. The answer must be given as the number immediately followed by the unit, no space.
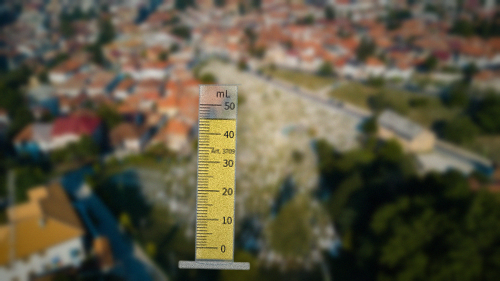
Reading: 45mL
